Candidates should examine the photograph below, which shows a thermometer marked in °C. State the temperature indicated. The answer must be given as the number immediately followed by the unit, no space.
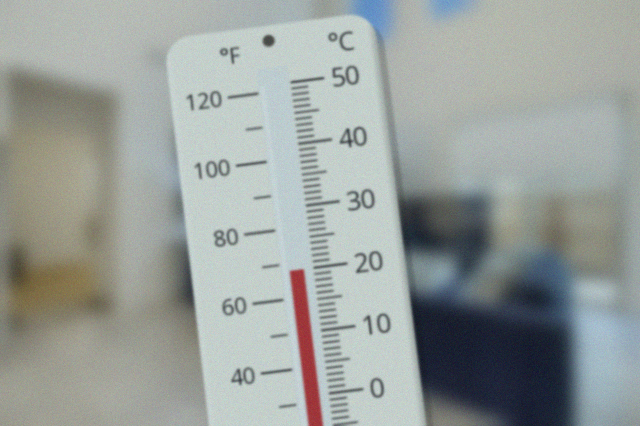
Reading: 20°C
